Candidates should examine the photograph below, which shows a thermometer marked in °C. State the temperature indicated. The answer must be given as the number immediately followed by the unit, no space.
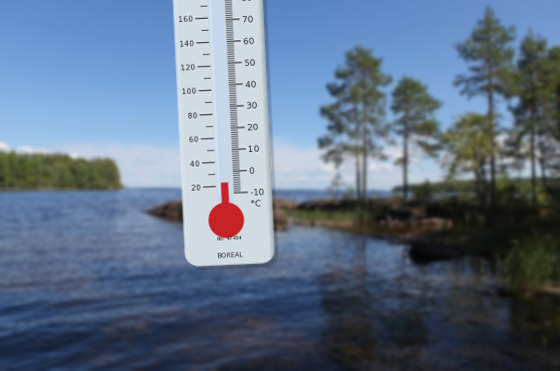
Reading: -5°C
